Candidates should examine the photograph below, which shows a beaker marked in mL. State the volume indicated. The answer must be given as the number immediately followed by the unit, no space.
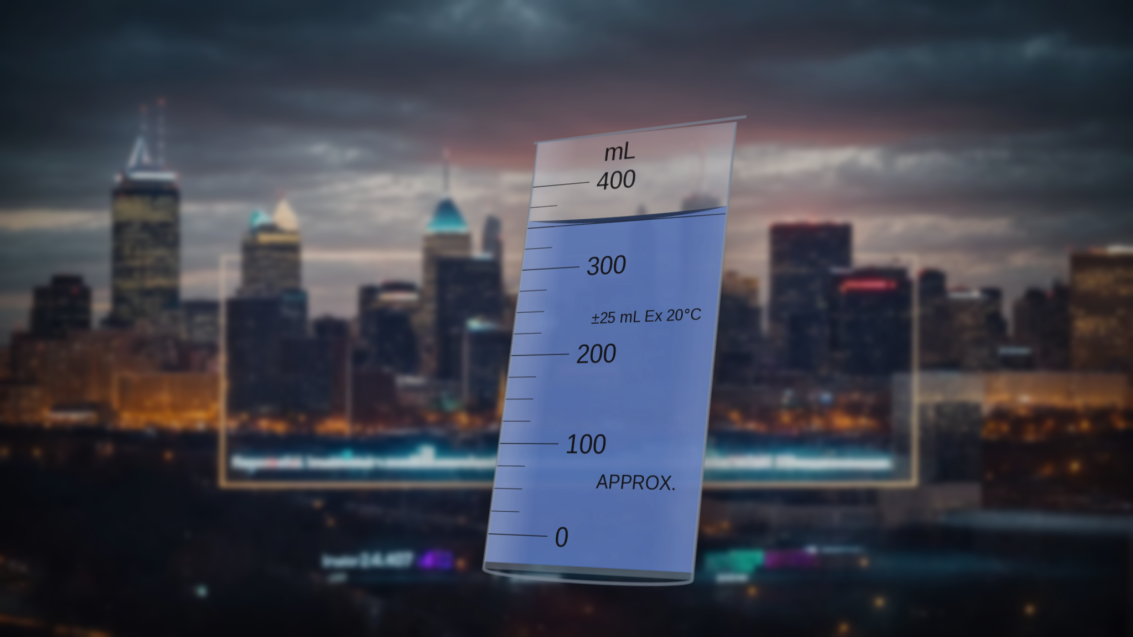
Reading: 350mL
